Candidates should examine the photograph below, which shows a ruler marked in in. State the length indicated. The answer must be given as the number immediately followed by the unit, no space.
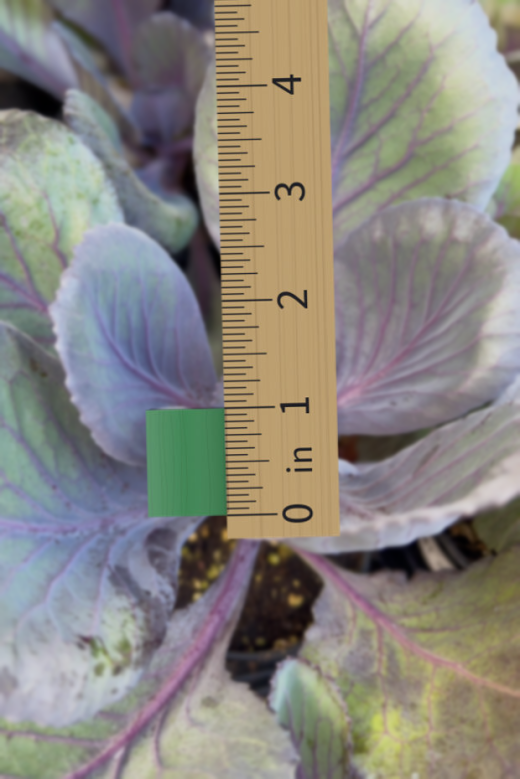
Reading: 1in
